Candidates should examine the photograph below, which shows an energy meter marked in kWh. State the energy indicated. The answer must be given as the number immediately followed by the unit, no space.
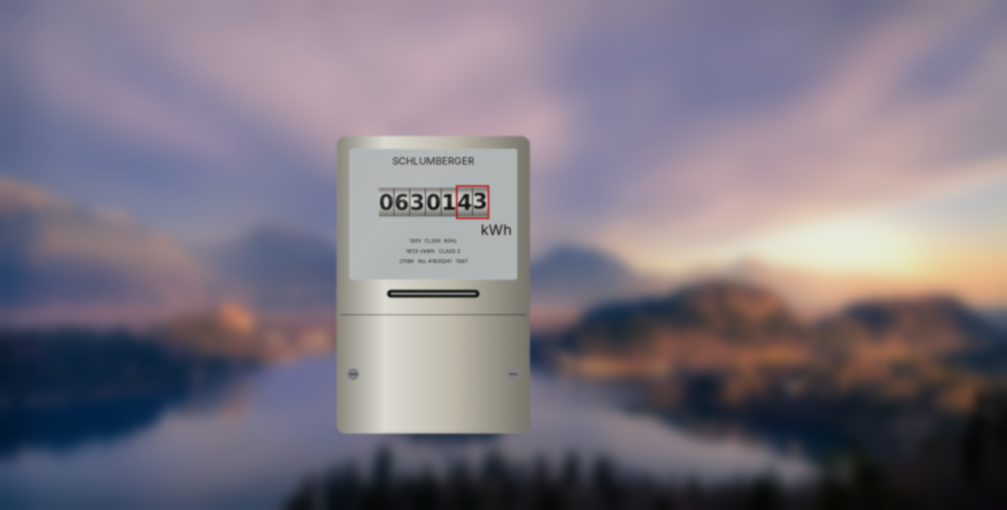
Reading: 6301.43kWh
